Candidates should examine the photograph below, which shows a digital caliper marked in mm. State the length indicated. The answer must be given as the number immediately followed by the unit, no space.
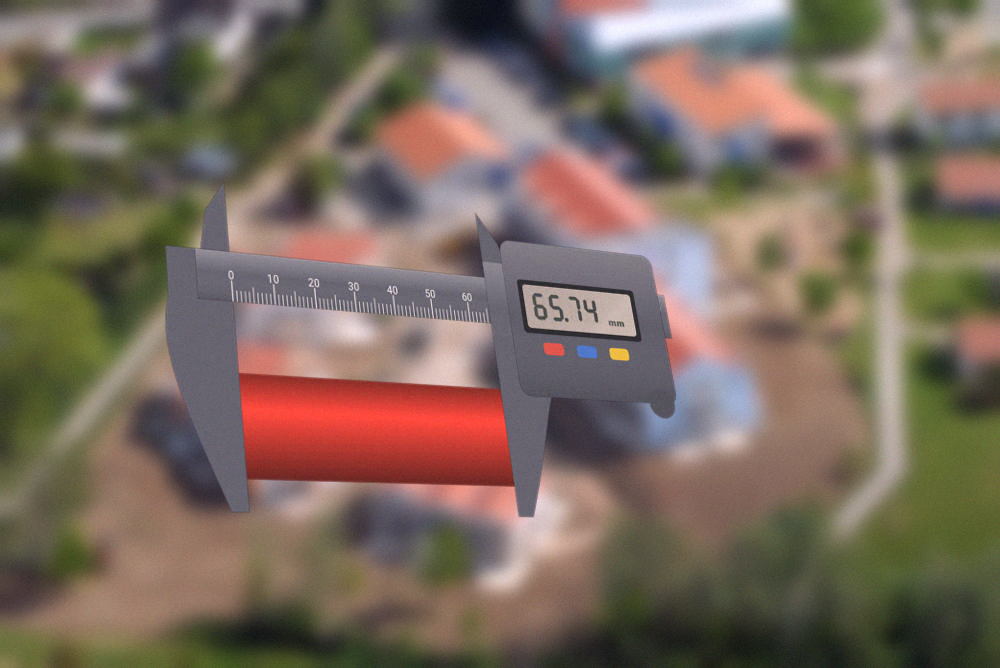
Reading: 65.74mm
